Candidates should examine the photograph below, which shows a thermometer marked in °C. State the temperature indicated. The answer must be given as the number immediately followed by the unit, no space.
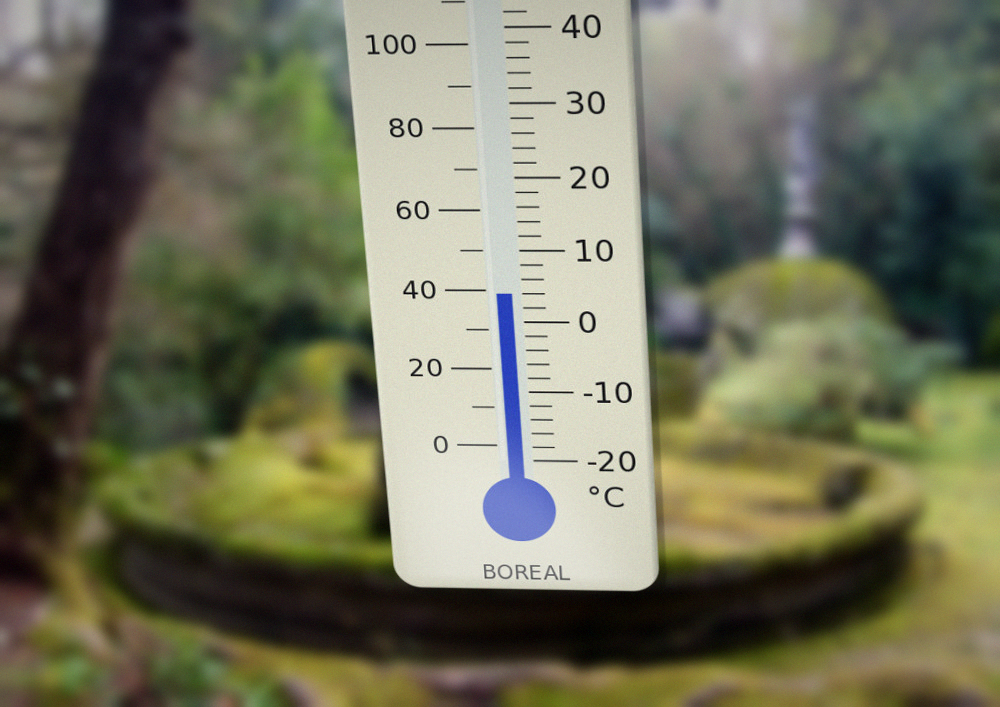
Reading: 4°C
